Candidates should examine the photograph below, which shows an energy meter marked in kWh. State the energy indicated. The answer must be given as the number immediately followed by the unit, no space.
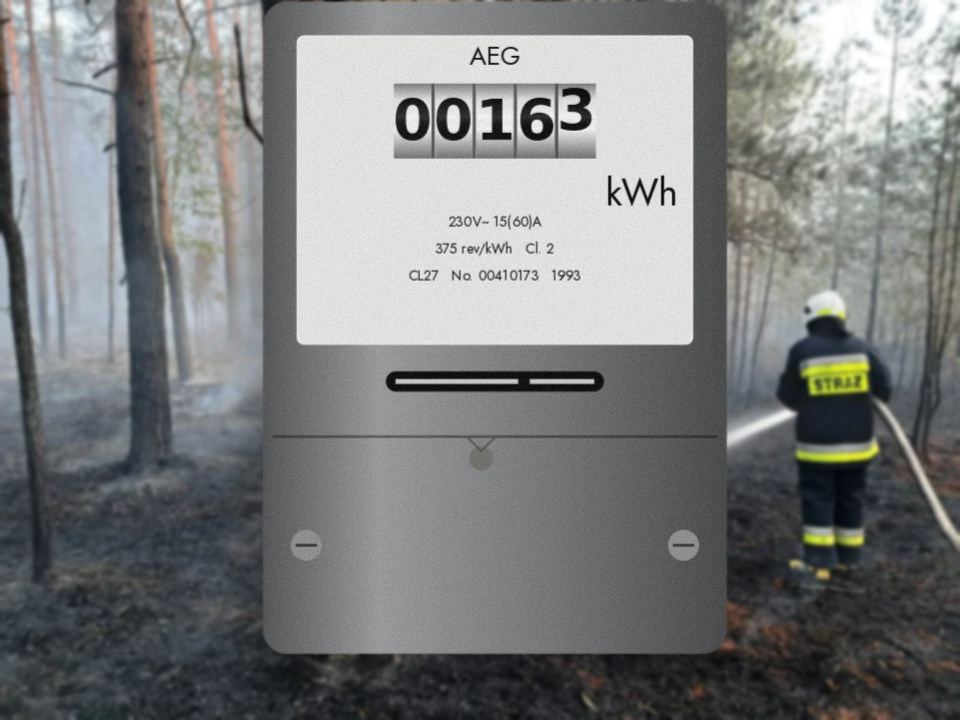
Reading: 163kWh
